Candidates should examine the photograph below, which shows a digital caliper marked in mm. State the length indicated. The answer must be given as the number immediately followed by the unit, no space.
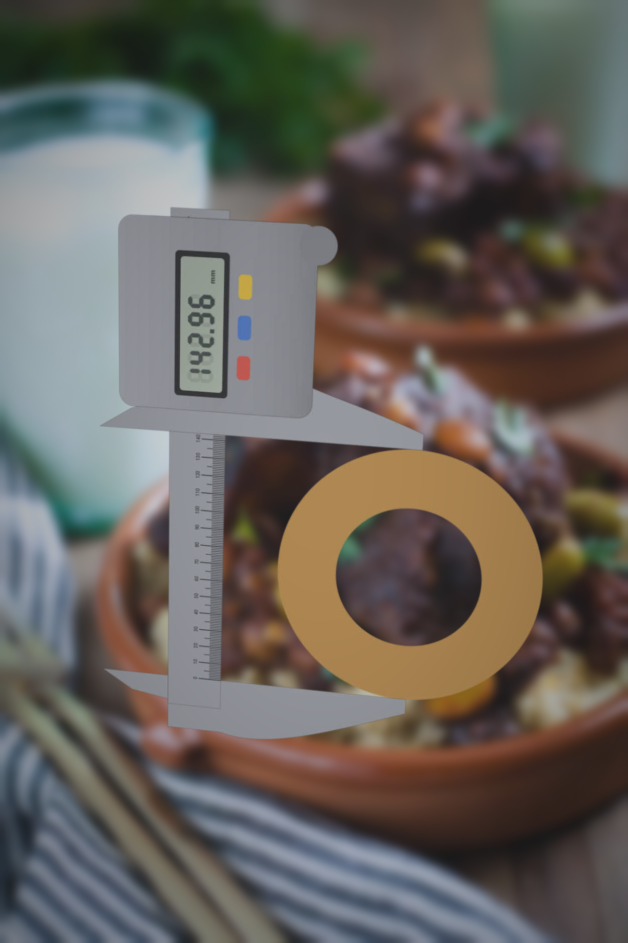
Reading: 142.96mm
